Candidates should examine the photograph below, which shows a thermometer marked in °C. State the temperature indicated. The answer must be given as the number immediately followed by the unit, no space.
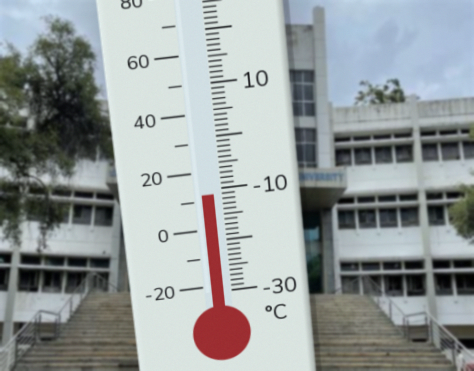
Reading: -11°C
